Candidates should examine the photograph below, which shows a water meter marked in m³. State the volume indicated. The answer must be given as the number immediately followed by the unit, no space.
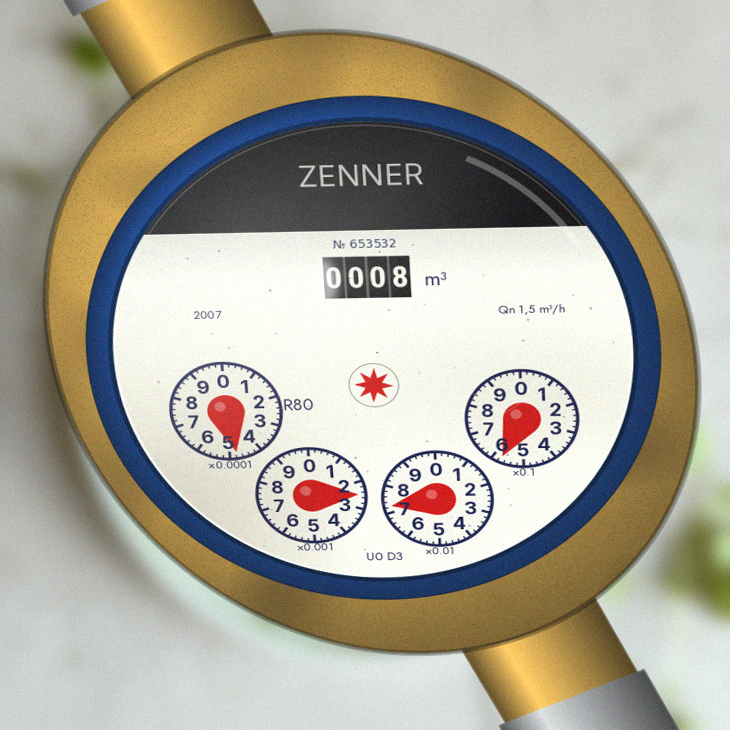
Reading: 8.5724m³
